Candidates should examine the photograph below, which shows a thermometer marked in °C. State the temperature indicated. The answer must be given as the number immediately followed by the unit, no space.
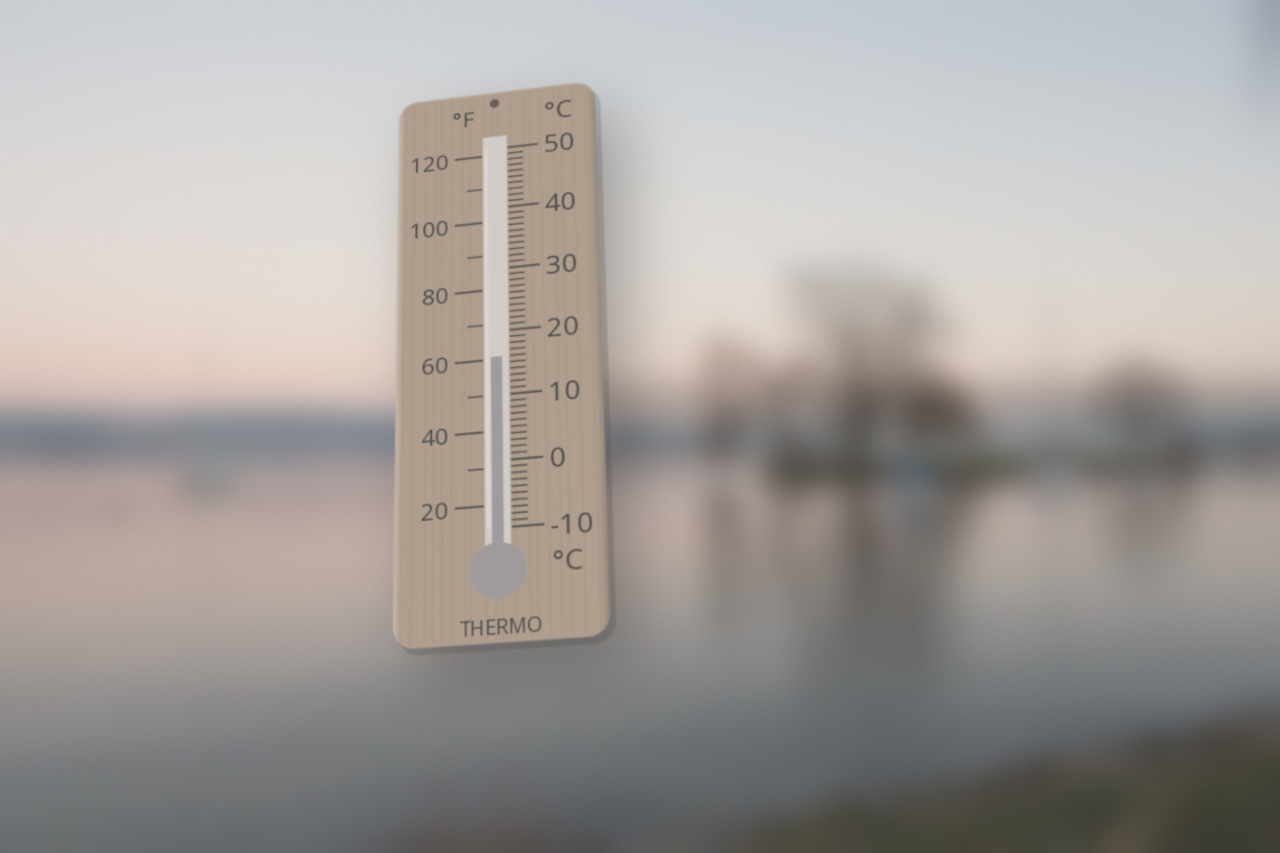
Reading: 16°C
